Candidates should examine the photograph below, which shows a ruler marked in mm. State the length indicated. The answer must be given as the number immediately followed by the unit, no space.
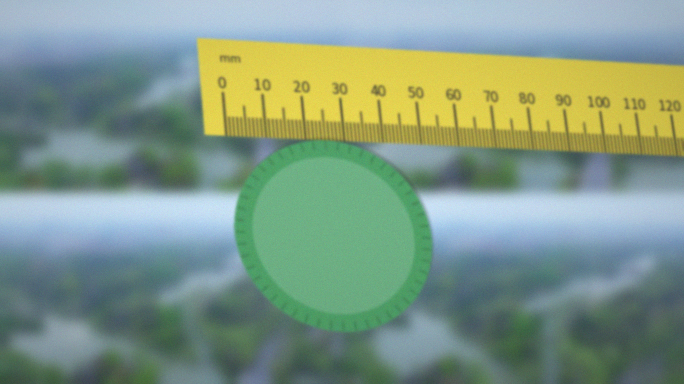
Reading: 50mm
